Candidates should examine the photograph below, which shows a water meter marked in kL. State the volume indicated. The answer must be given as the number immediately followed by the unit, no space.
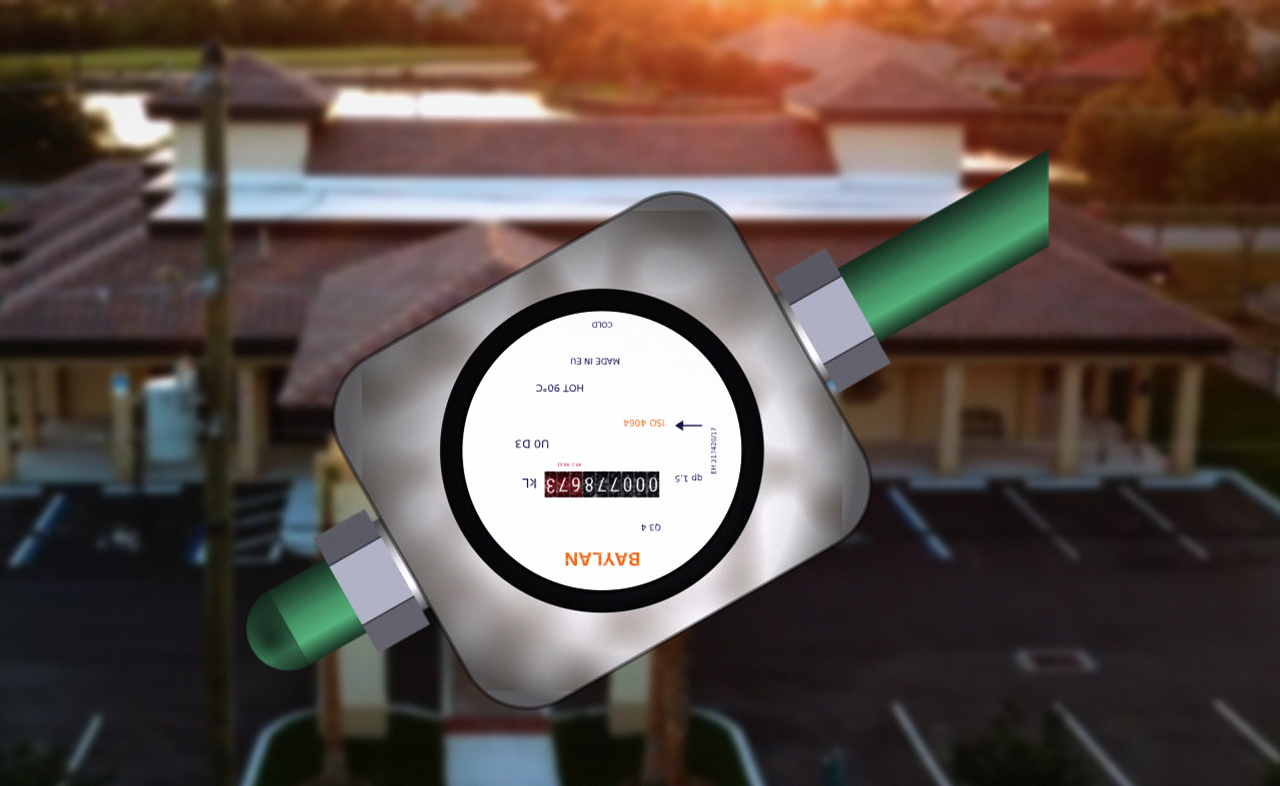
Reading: 778.673kL
